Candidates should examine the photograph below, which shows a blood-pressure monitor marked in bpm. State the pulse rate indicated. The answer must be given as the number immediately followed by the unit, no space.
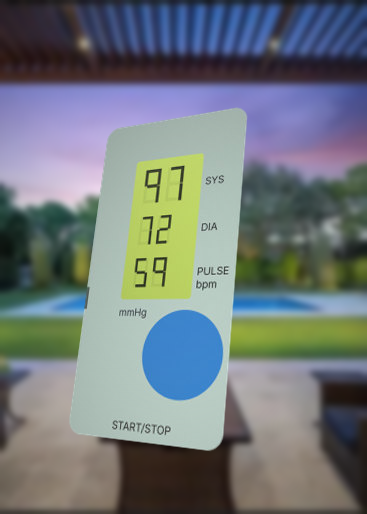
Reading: 59bpm
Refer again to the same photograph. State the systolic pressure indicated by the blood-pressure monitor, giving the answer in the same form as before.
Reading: 97mmHg
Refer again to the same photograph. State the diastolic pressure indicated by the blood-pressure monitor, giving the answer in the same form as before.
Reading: 72mmHg
